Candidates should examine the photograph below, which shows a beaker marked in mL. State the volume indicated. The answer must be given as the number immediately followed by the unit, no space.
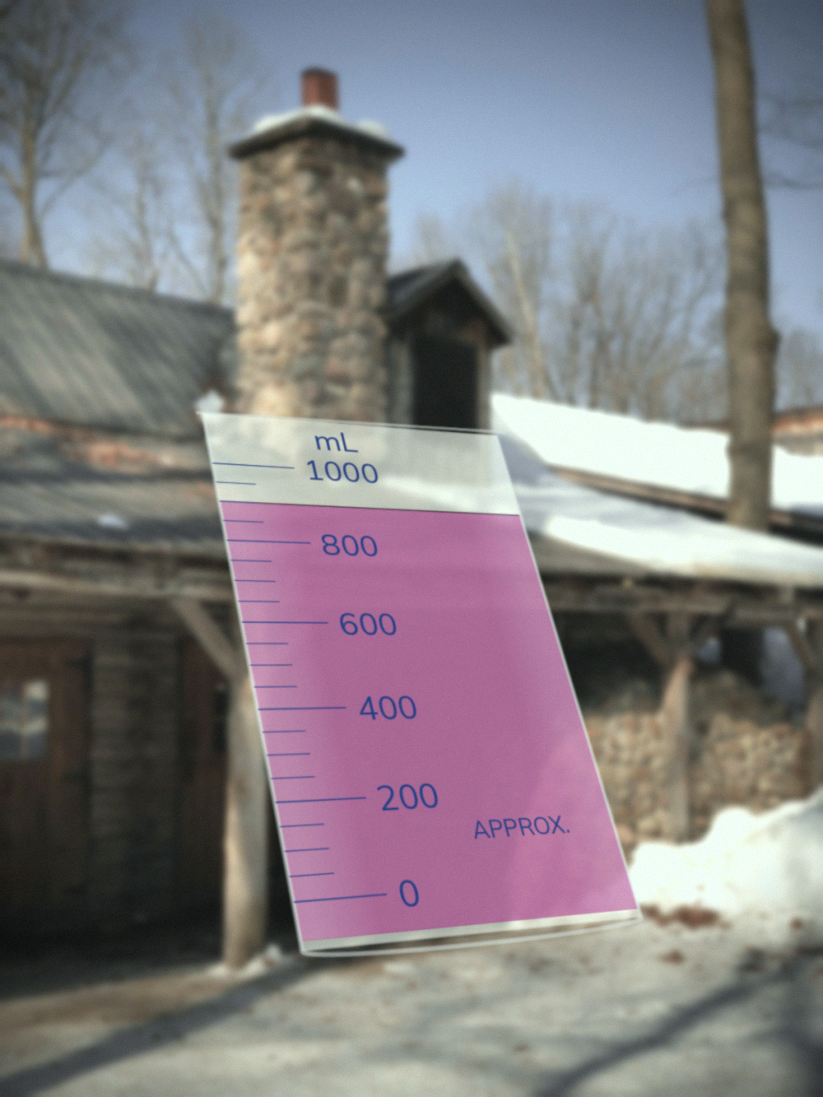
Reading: 900mL
